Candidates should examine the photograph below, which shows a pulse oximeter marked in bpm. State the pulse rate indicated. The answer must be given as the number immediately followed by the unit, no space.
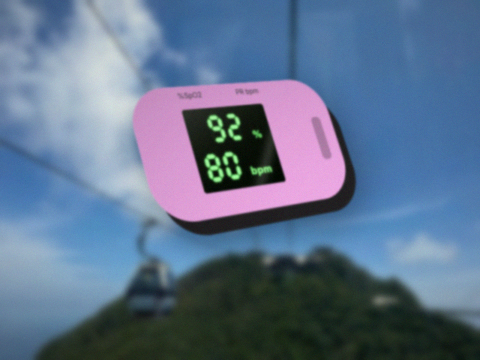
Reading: 80bpm
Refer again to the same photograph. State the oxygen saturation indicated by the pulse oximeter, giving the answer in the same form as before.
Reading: 92%
